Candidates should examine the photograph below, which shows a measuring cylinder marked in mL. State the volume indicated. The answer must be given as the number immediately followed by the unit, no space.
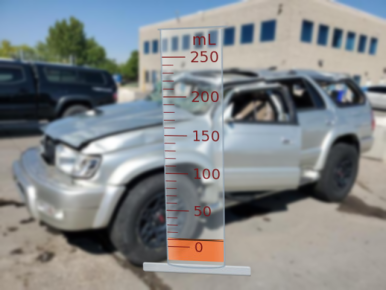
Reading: 10mL
